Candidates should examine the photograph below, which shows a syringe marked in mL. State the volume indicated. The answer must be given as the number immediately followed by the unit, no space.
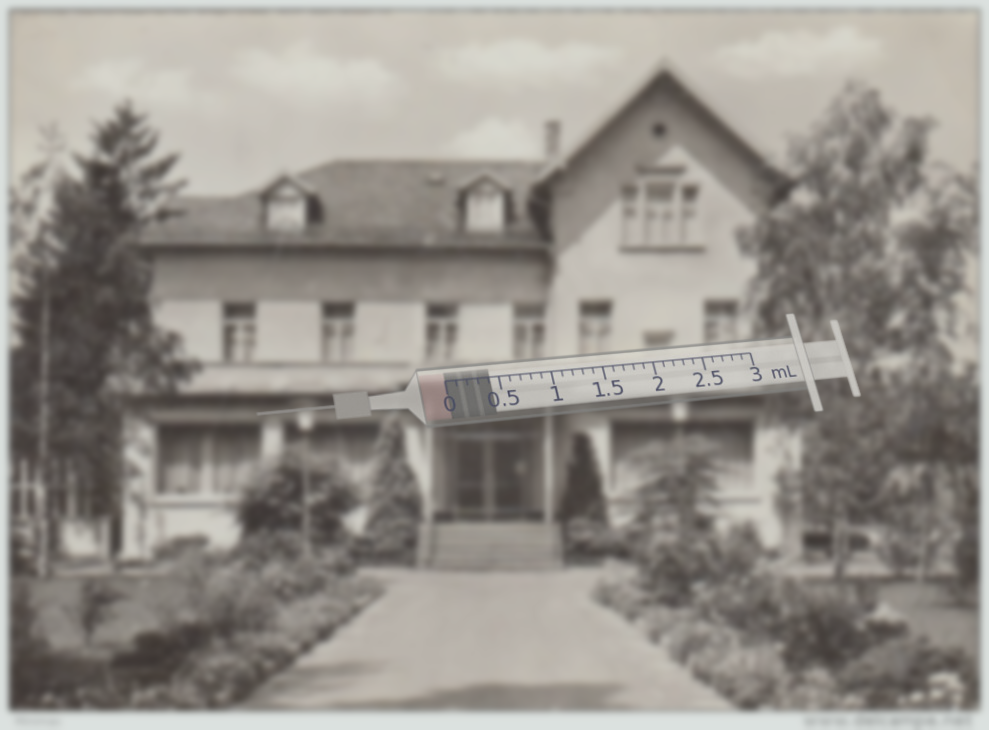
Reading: 0mL
